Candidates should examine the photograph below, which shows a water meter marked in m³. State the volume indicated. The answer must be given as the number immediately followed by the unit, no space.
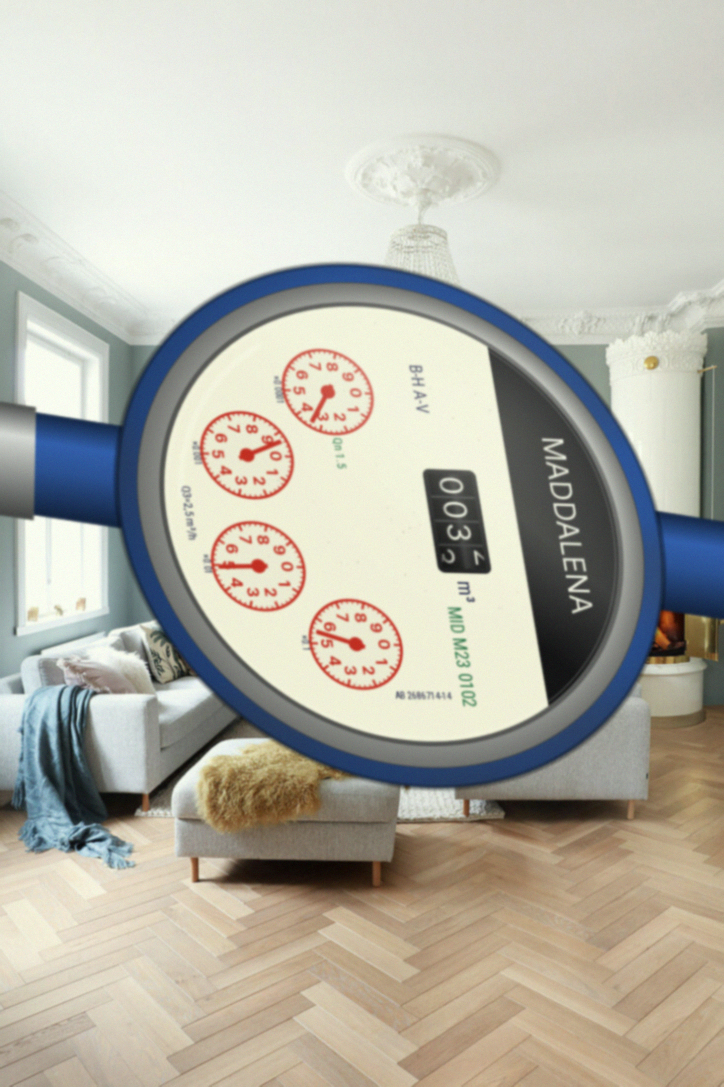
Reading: 32.5493m³
